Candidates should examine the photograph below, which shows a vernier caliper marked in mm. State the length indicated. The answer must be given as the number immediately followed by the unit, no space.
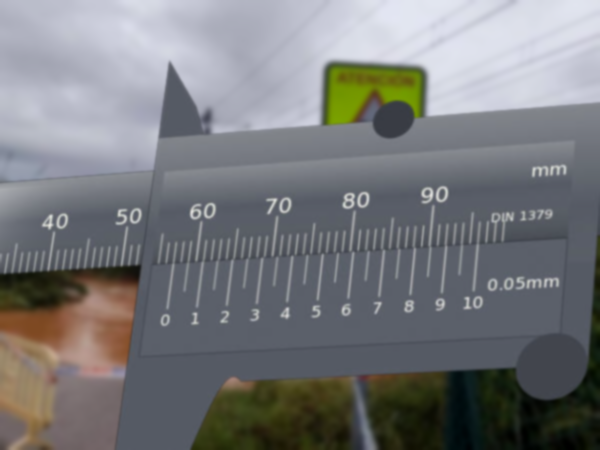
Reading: 57.0mm
